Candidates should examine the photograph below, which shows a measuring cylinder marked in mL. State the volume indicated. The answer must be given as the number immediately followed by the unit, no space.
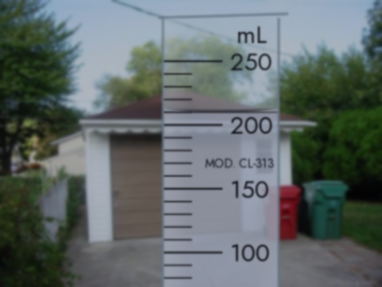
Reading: 210mL
